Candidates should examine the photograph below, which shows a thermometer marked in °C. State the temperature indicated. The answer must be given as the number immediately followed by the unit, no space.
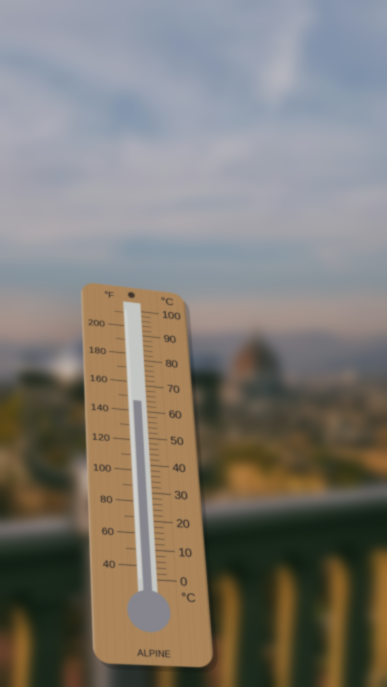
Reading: 64°C
